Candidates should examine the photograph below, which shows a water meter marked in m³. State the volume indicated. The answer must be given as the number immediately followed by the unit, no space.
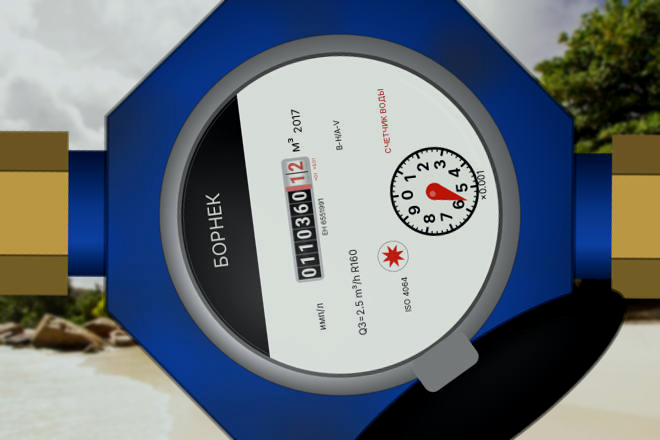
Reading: 110360.125m³
